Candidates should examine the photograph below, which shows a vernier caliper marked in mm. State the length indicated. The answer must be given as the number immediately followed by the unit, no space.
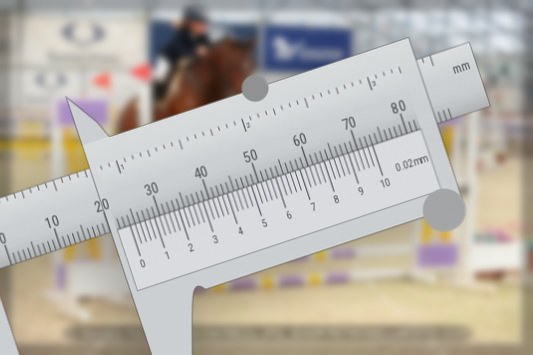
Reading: 24.0mm
